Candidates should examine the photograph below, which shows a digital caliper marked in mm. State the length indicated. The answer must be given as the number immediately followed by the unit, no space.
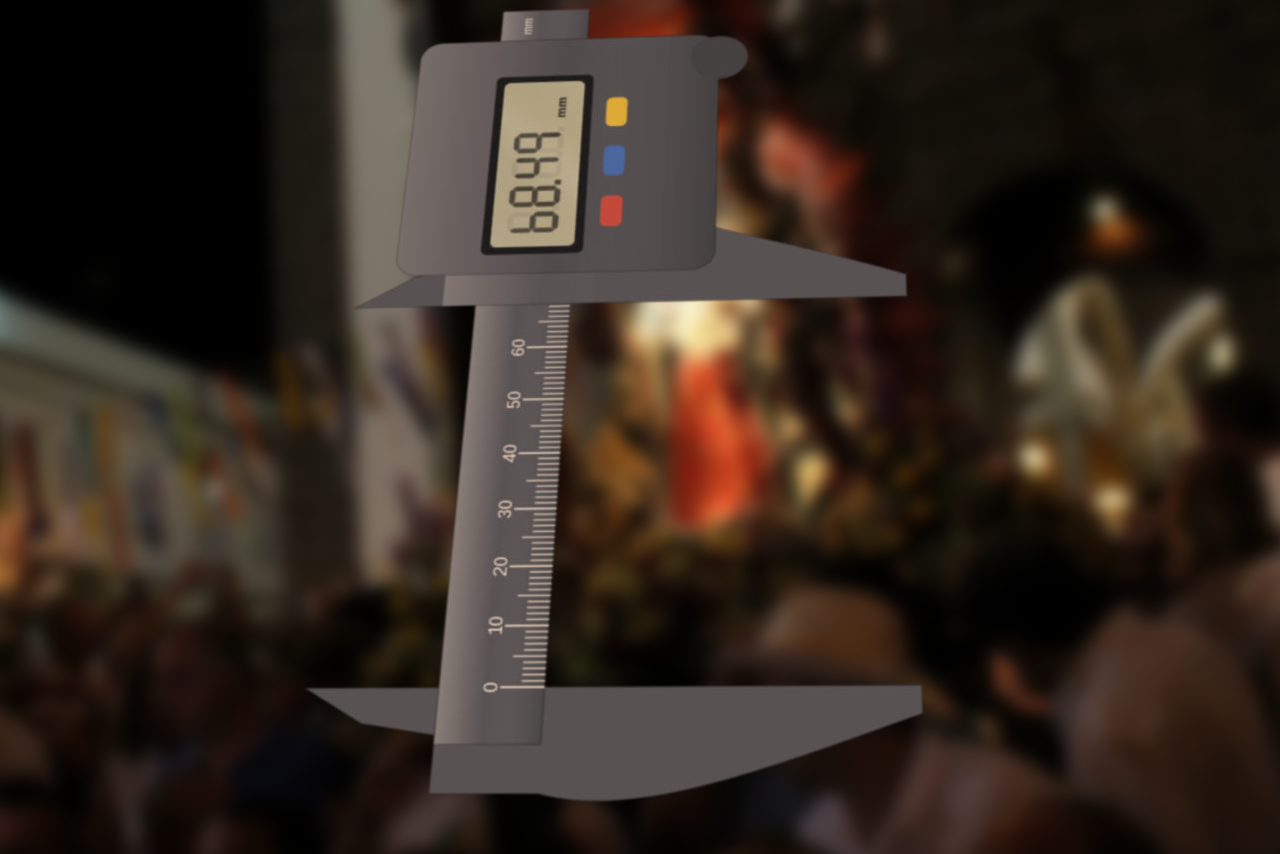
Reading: 68.49mm
